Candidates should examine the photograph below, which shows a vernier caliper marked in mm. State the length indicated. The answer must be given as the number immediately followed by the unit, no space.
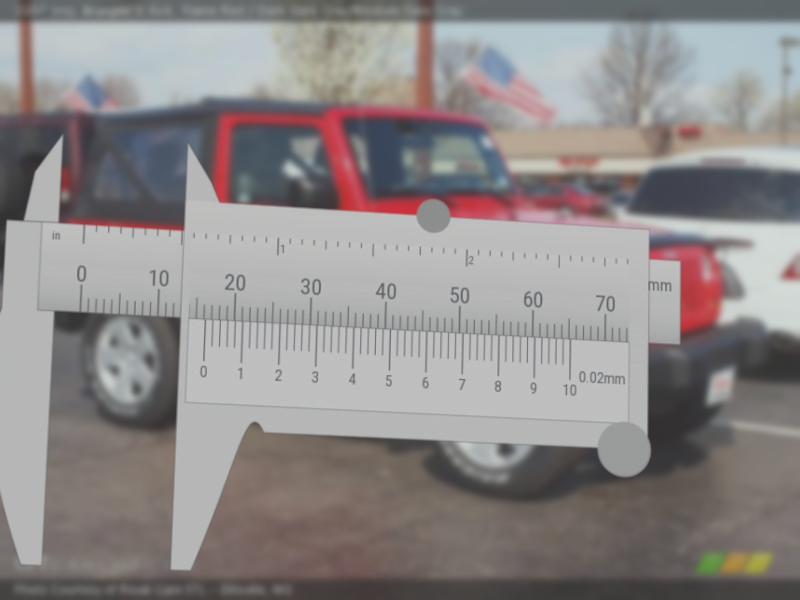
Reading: 16.2mm
